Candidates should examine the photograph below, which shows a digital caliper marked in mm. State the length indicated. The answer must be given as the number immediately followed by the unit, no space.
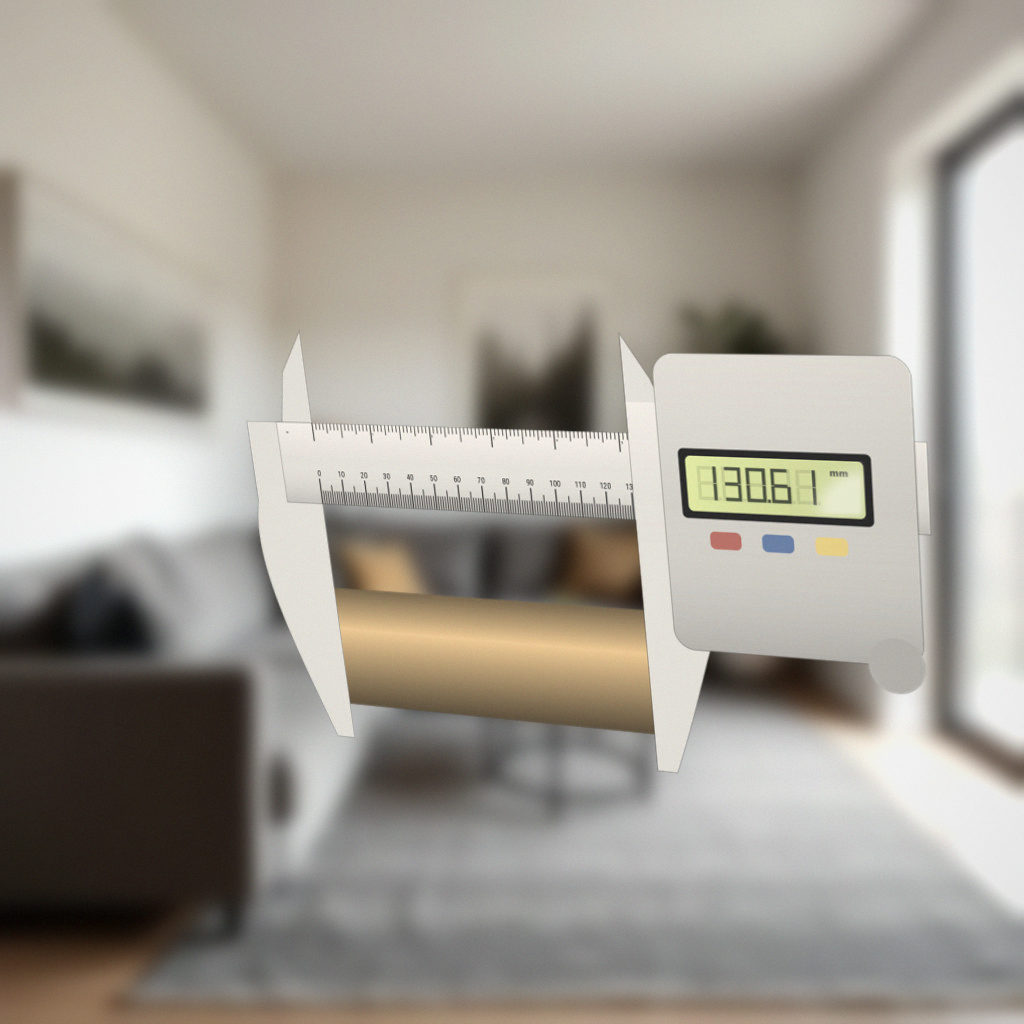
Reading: 130.61mm
